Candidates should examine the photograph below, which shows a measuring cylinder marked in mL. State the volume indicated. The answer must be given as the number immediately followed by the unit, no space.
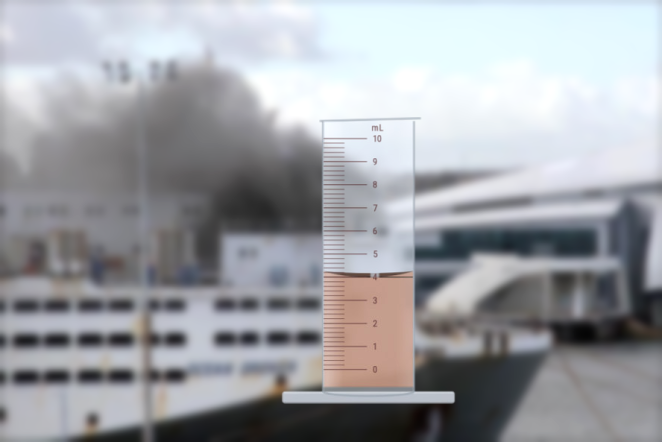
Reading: 4mL
